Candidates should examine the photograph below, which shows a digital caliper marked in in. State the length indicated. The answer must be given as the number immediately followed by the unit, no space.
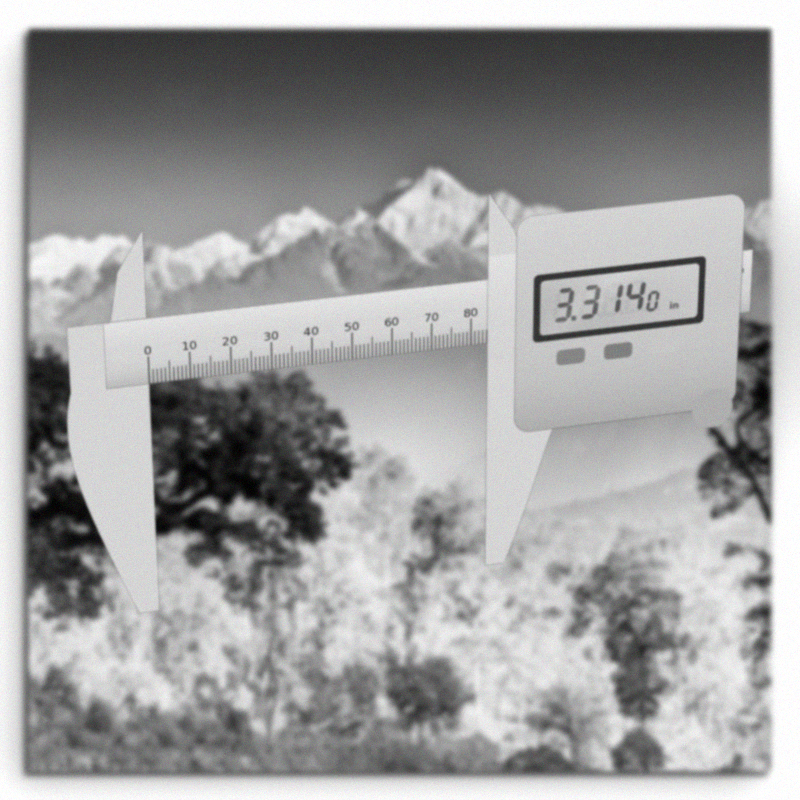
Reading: 3.3140in
